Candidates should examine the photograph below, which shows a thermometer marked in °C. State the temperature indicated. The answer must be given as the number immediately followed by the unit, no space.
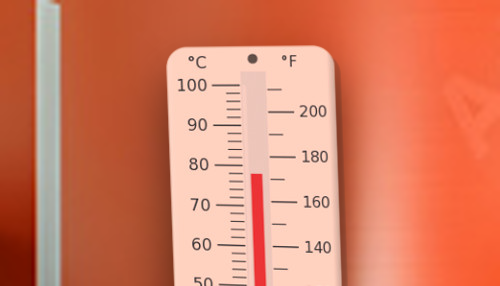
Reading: 78°C
